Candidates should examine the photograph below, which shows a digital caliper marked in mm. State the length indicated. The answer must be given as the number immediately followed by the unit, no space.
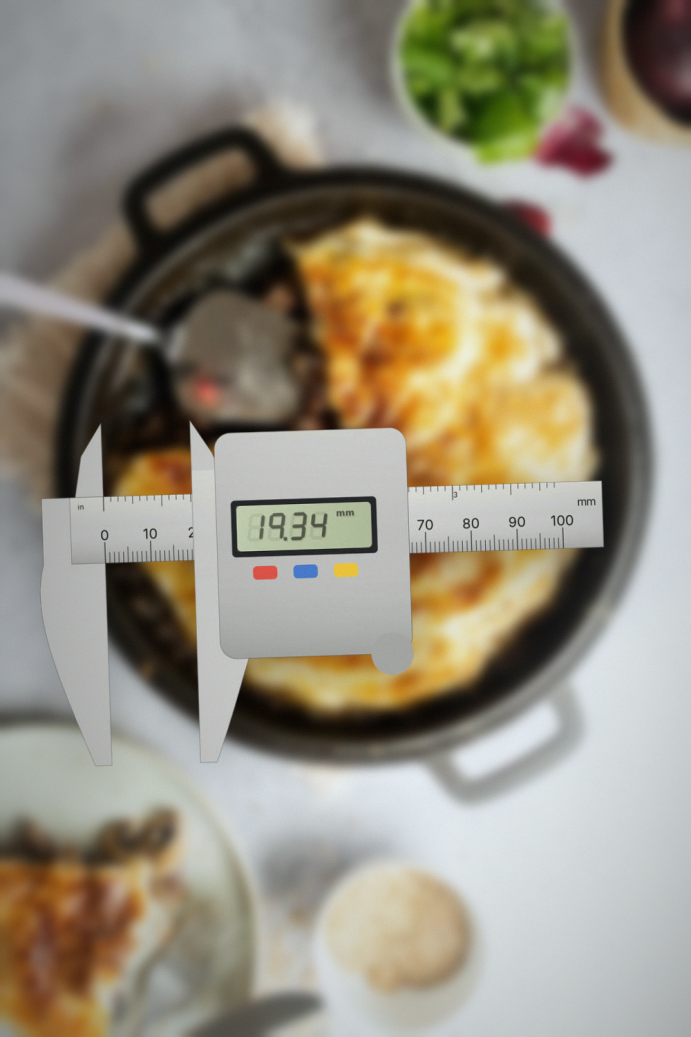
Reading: 19.34mm
